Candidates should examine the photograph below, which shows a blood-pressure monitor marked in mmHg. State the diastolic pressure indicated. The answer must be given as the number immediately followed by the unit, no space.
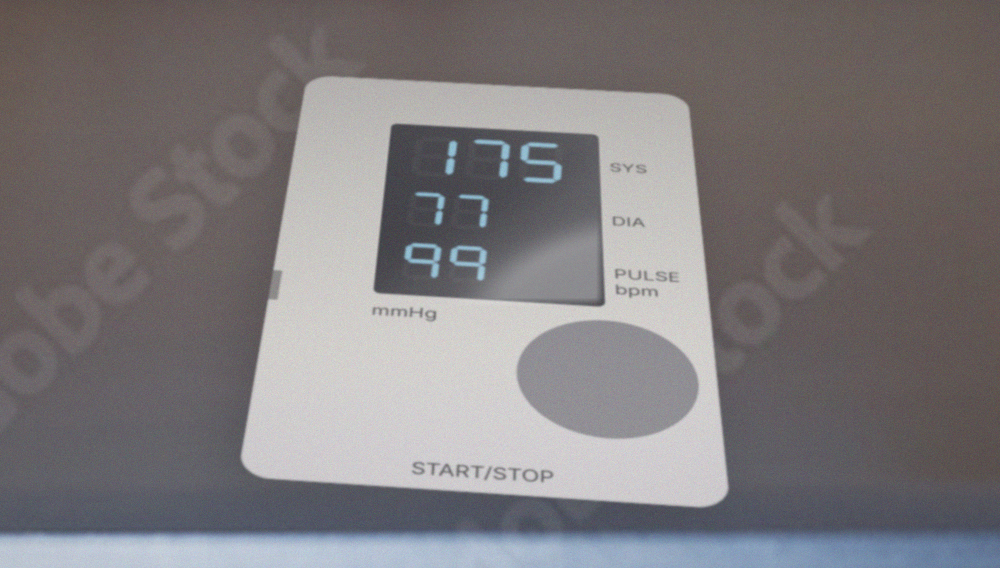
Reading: 77mmHg
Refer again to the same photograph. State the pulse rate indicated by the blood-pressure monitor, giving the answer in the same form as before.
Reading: 99bpm
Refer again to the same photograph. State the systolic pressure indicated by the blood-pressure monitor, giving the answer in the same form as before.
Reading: 175mmHg
